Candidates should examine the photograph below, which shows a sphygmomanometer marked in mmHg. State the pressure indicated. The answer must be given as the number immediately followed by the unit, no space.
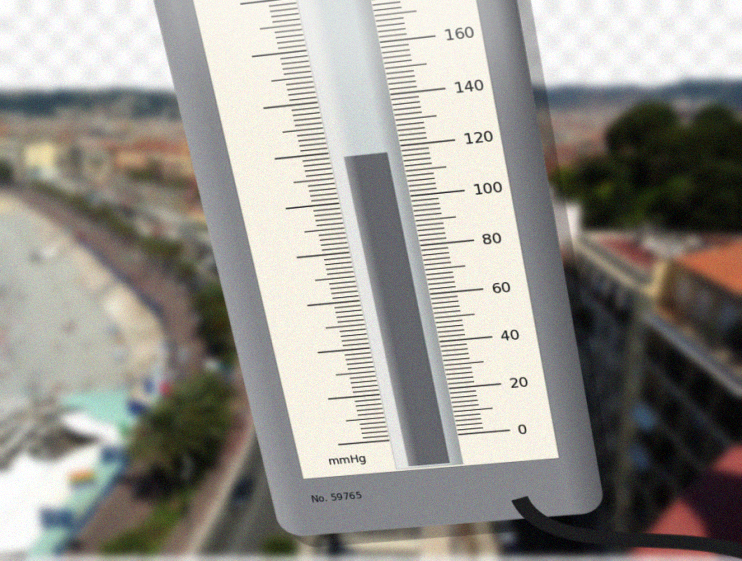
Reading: 118mmHg
